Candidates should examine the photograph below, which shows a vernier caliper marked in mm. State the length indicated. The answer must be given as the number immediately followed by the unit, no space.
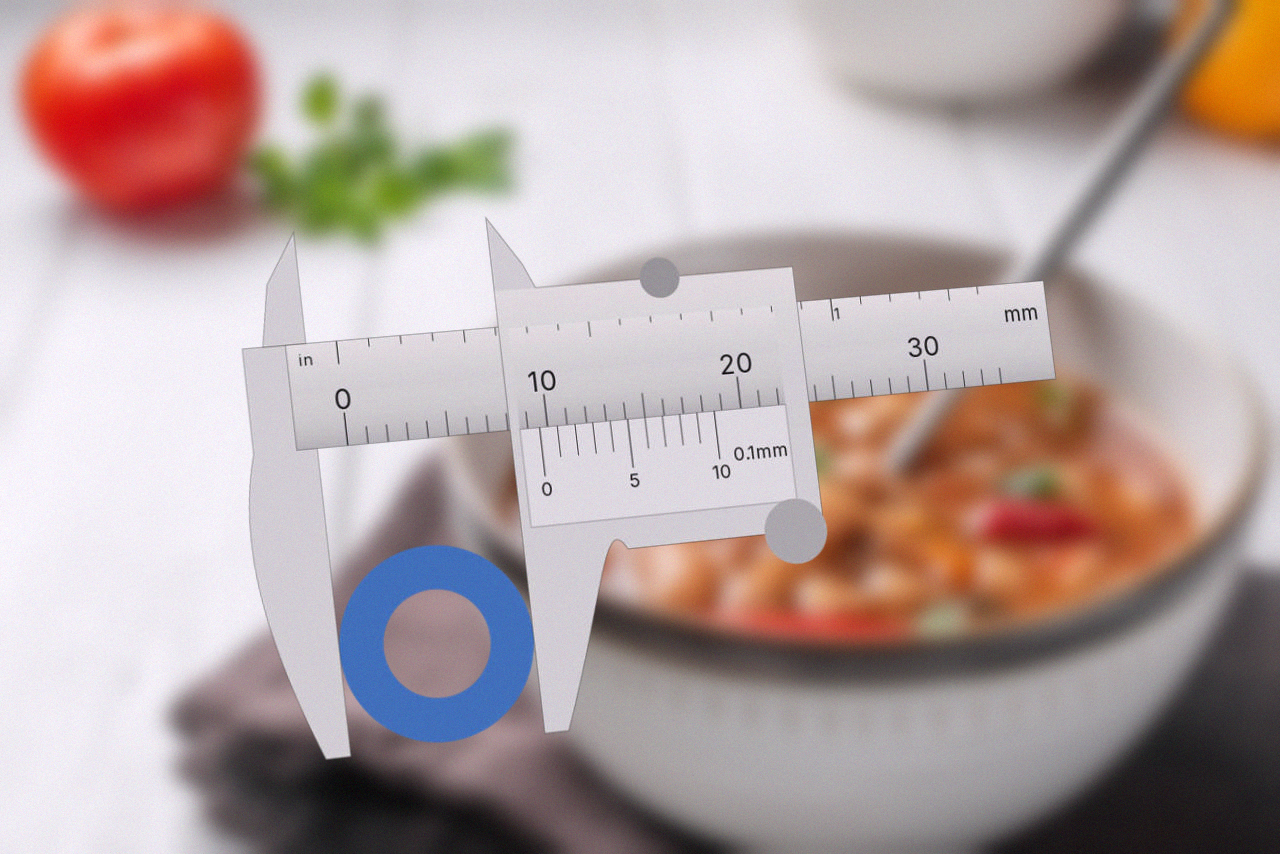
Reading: 9.6mm
